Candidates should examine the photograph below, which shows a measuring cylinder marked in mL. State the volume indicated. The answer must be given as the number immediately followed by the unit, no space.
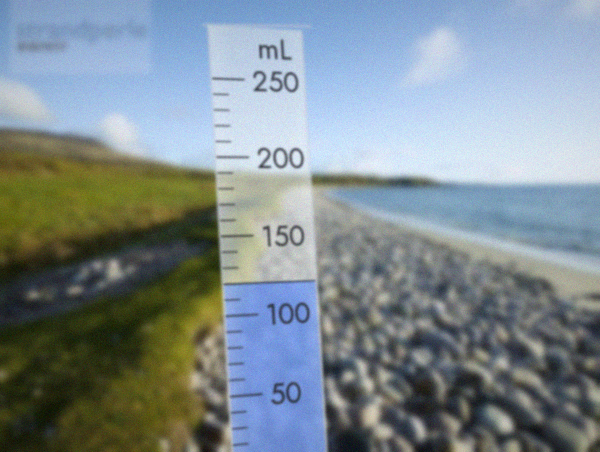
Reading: 120mL
